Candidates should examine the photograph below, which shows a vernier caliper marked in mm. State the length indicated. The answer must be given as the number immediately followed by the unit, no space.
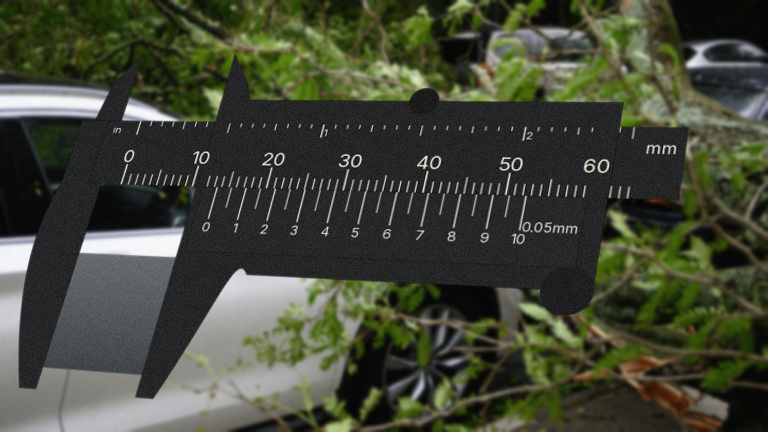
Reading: 13.4mm
